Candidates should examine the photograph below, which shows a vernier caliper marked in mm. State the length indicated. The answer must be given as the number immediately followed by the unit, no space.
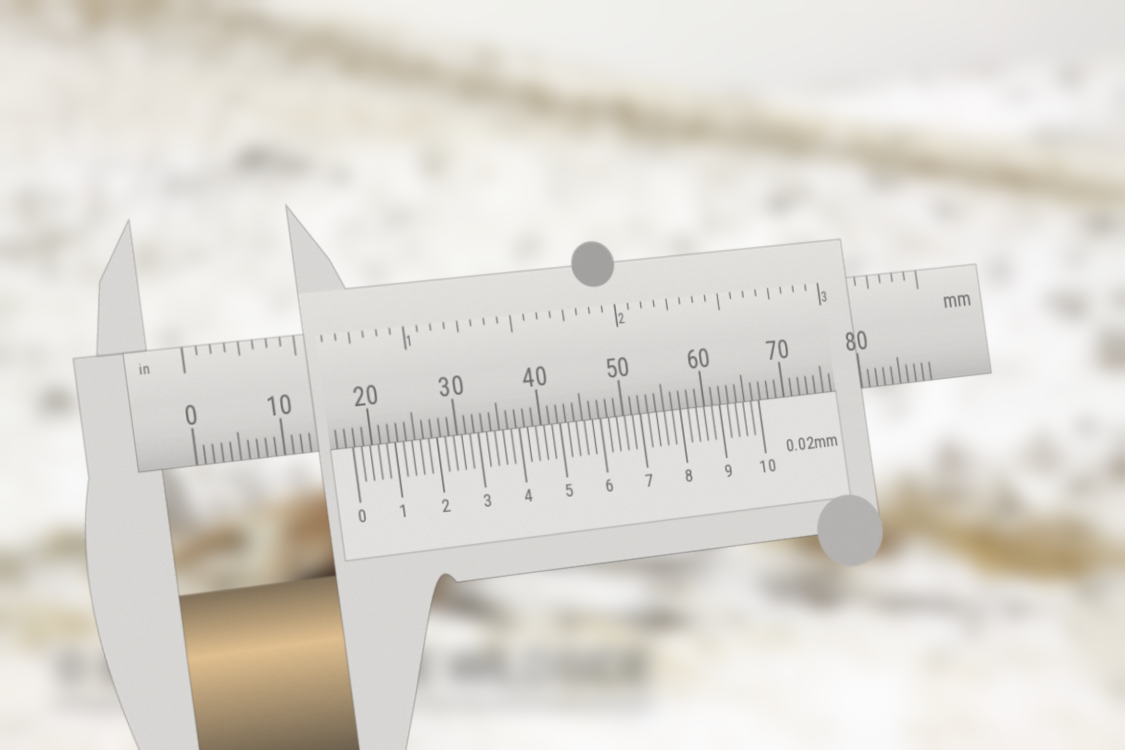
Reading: 17.8mm
